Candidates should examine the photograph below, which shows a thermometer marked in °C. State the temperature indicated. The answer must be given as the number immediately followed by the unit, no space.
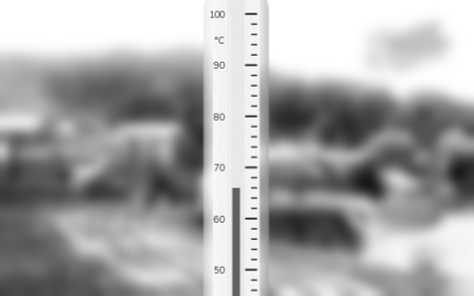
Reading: 66°C
